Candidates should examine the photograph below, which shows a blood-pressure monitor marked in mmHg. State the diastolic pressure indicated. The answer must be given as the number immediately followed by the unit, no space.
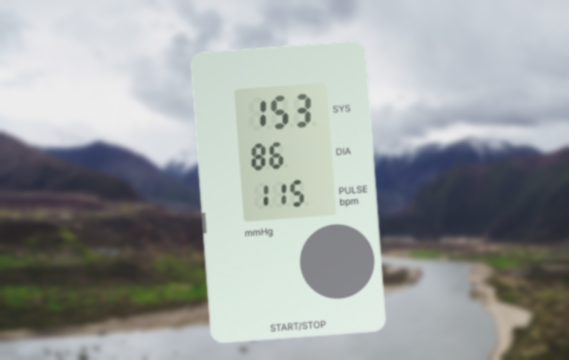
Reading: 86mmHg
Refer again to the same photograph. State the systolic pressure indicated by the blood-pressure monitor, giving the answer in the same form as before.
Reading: 153mmHg
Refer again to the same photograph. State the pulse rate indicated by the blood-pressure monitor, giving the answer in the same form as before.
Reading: 115bpm
